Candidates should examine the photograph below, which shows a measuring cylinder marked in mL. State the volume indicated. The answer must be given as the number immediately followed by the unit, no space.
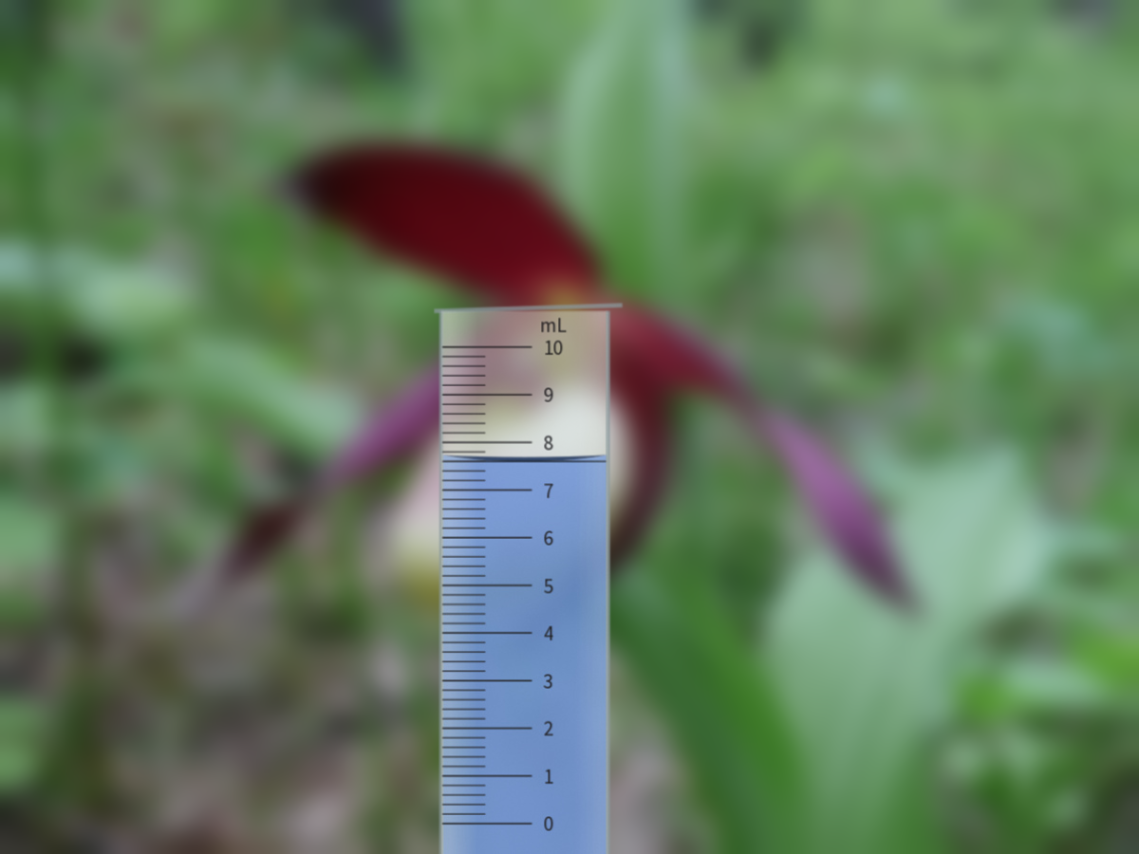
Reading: 7.6mL
